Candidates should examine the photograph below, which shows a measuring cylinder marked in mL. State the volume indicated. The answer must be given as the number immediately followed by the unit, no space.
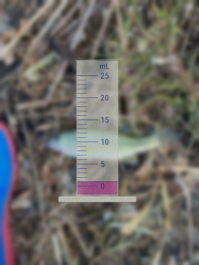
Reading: 1mL
